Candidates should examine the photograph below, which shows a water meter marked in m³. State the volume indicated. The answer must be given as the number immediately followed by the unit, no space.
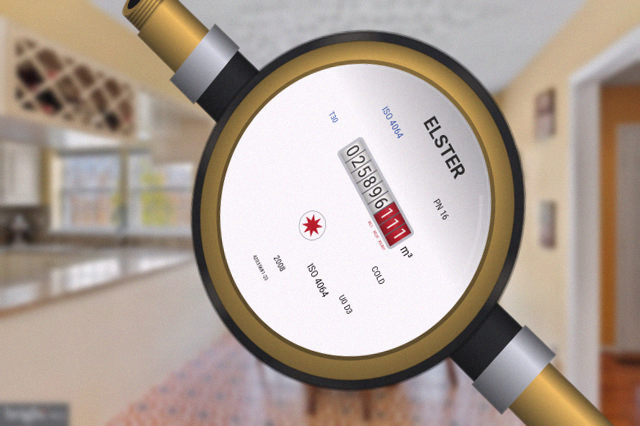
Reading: 25896.111m³
